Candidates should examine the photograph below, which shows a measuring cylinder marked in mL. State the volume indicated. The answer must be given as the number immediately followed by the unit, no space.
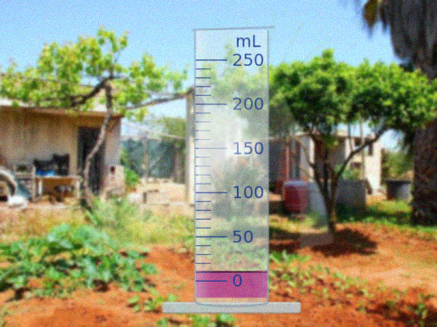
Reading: 10mL
